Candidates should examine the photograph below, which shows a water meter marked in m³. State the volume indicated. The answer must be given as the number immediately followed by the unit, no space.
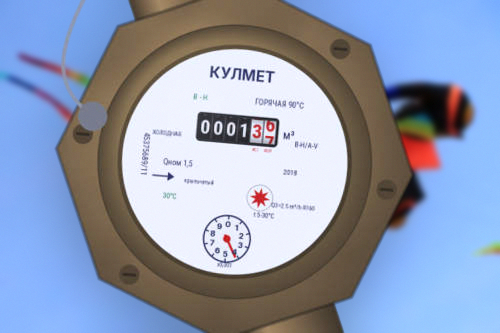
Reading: 1.364m³
